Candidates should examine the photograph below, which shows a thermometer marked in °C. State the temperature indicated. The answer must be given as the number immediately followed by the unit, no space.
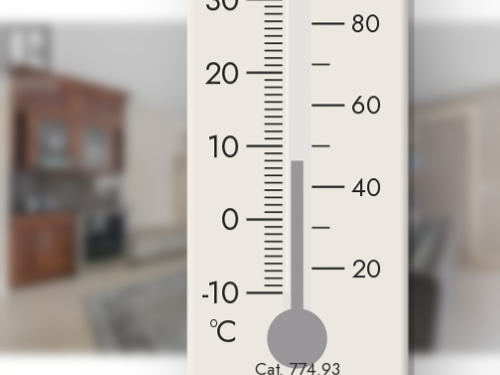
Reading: 8°C
